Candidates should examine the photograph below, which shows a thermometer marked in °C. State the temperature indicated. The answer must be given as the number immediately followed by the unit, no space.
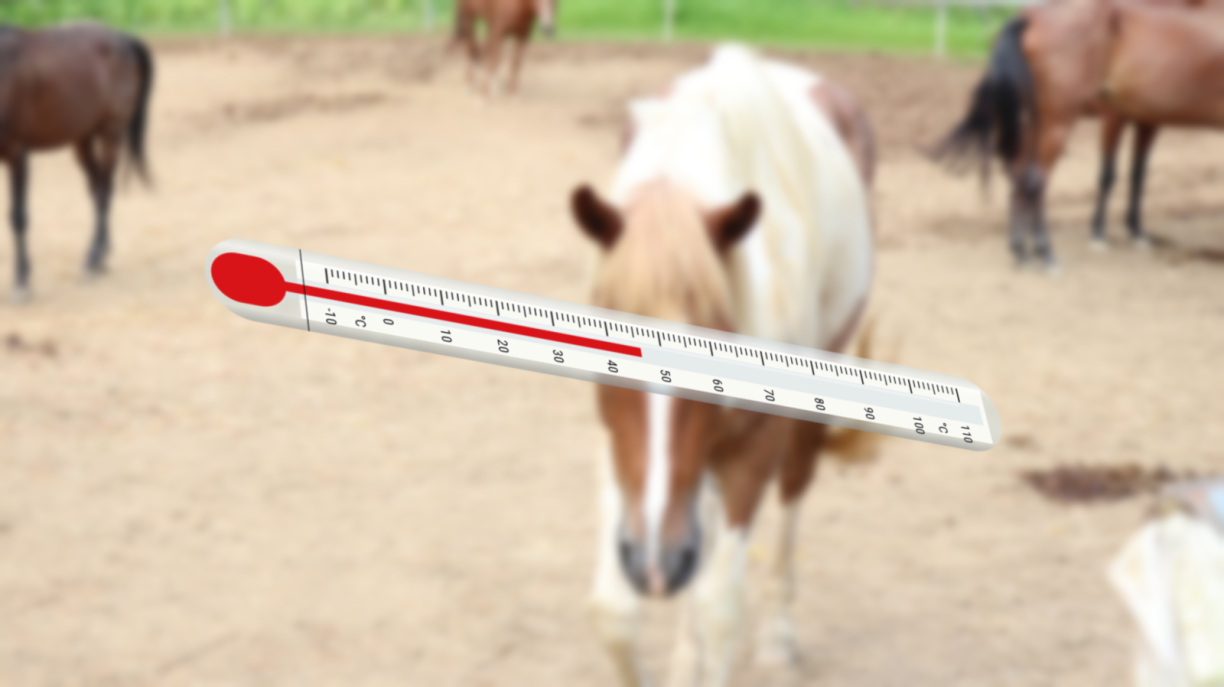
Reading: 46°C
